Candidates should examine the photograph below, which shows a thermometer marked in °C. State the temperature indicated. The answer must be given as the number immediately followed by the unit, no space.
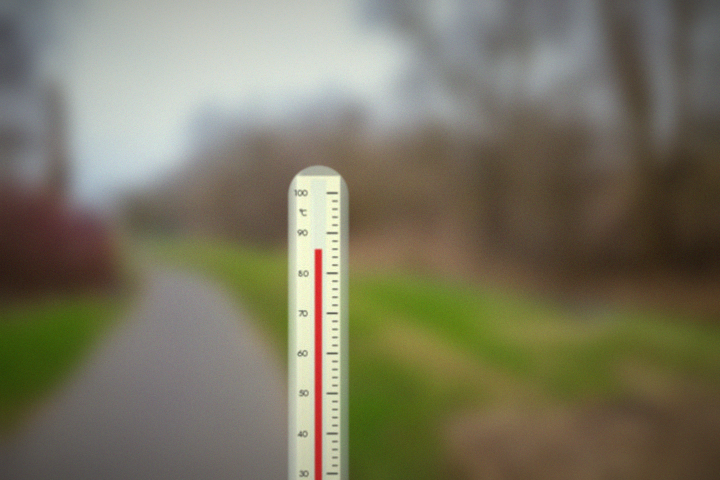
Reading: 86°C
